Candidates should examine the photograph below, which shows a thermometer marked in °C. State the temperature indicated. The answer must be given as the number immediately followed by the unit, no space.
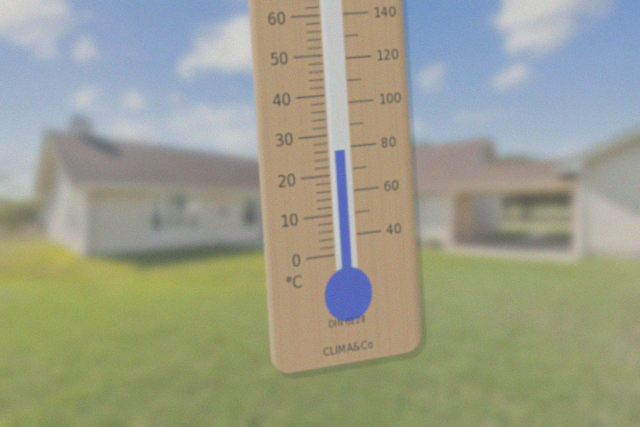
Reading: 26°C
